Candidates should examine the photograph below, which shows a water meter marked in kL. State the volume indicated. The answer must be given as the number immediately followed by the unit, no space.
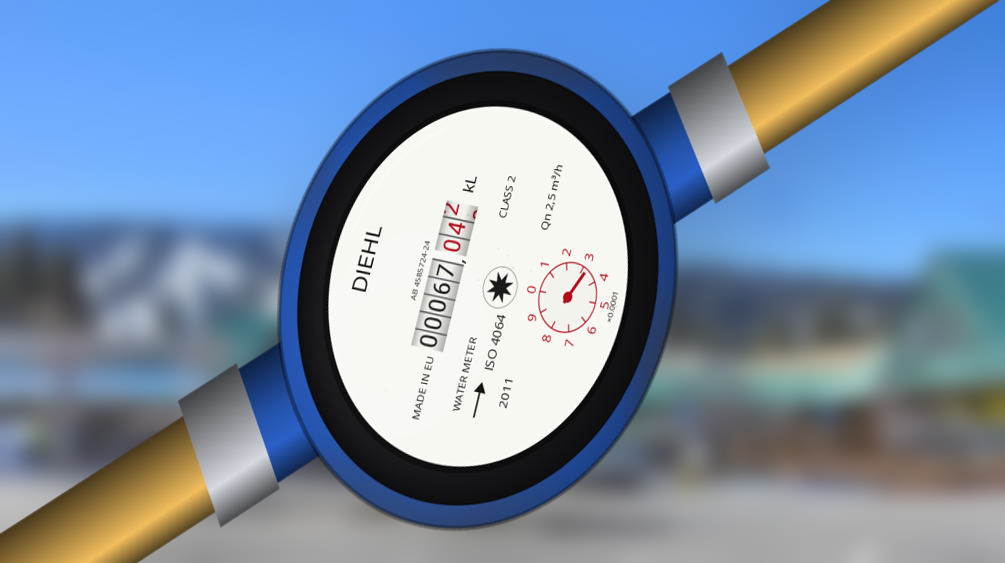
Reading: 67.0423kL
